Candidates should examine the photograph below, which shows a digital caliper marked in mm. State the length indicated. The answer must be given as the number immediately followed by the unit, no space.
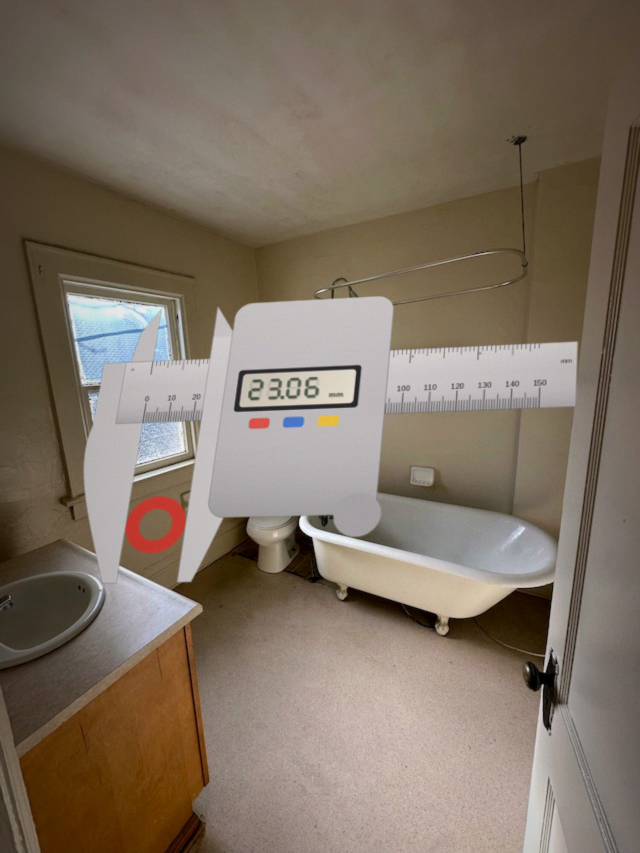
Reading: 23.06mm
